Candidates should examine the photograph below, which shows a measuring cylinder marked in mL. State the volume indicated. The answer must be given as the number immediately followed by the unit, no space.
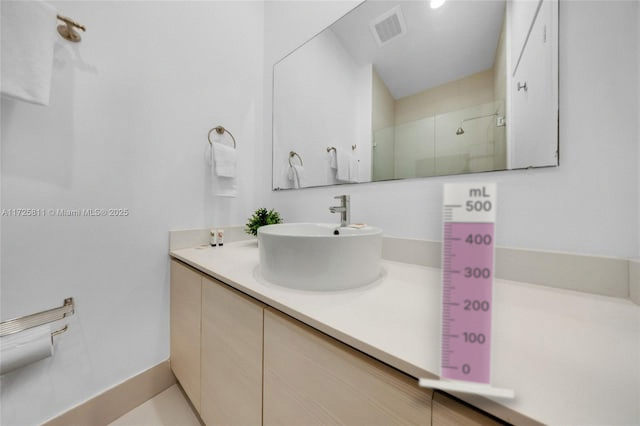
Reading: 450mL
